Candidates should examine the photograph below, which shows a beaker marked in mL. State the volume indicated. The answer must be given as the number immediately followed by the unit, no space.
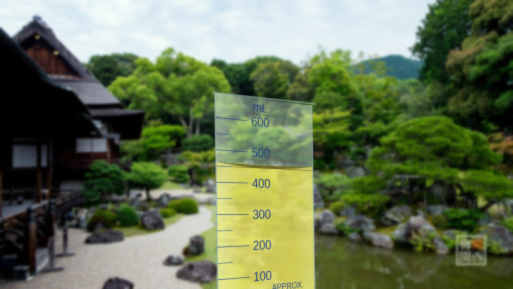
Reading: 450mL
